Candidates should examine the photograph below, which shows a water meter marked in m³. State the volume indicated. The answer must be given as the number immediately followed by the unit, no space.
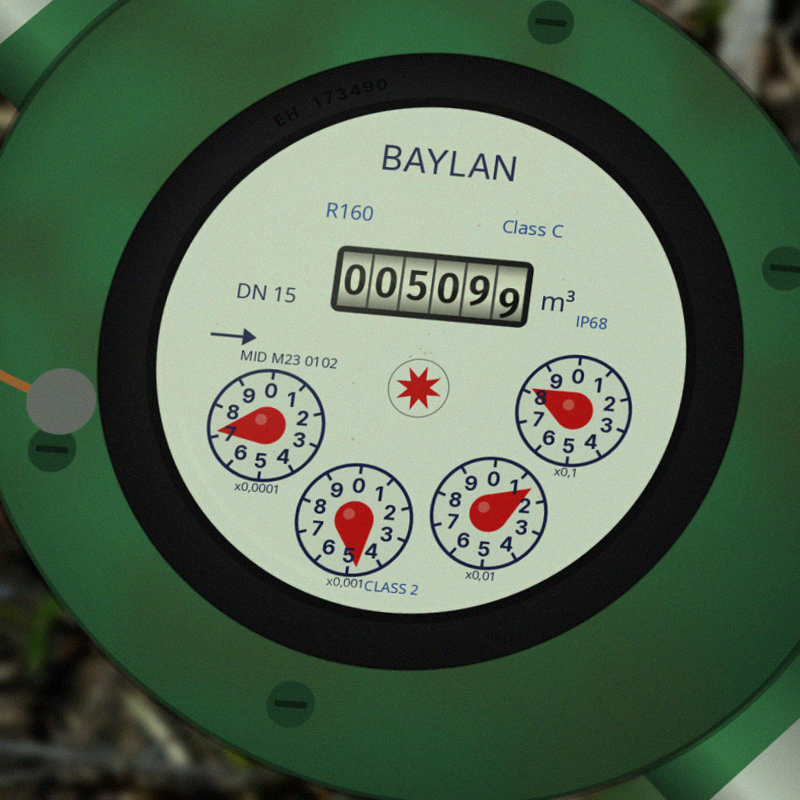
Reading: 5098.8147m³
